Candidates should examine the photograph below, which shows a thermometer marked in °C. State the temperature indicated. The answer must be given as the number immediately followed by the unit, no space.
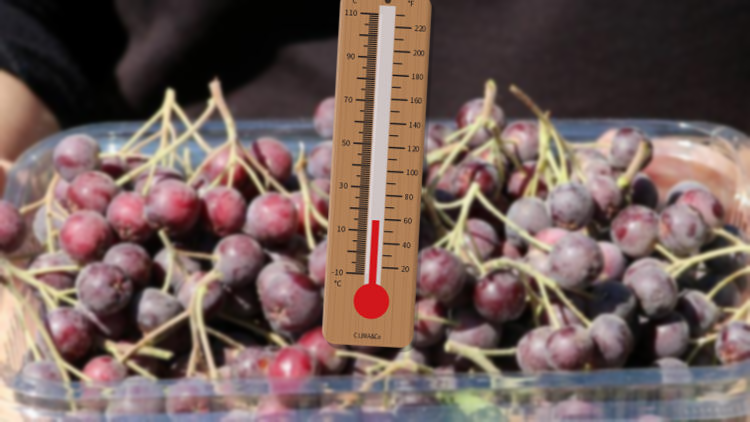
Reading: 15°C
